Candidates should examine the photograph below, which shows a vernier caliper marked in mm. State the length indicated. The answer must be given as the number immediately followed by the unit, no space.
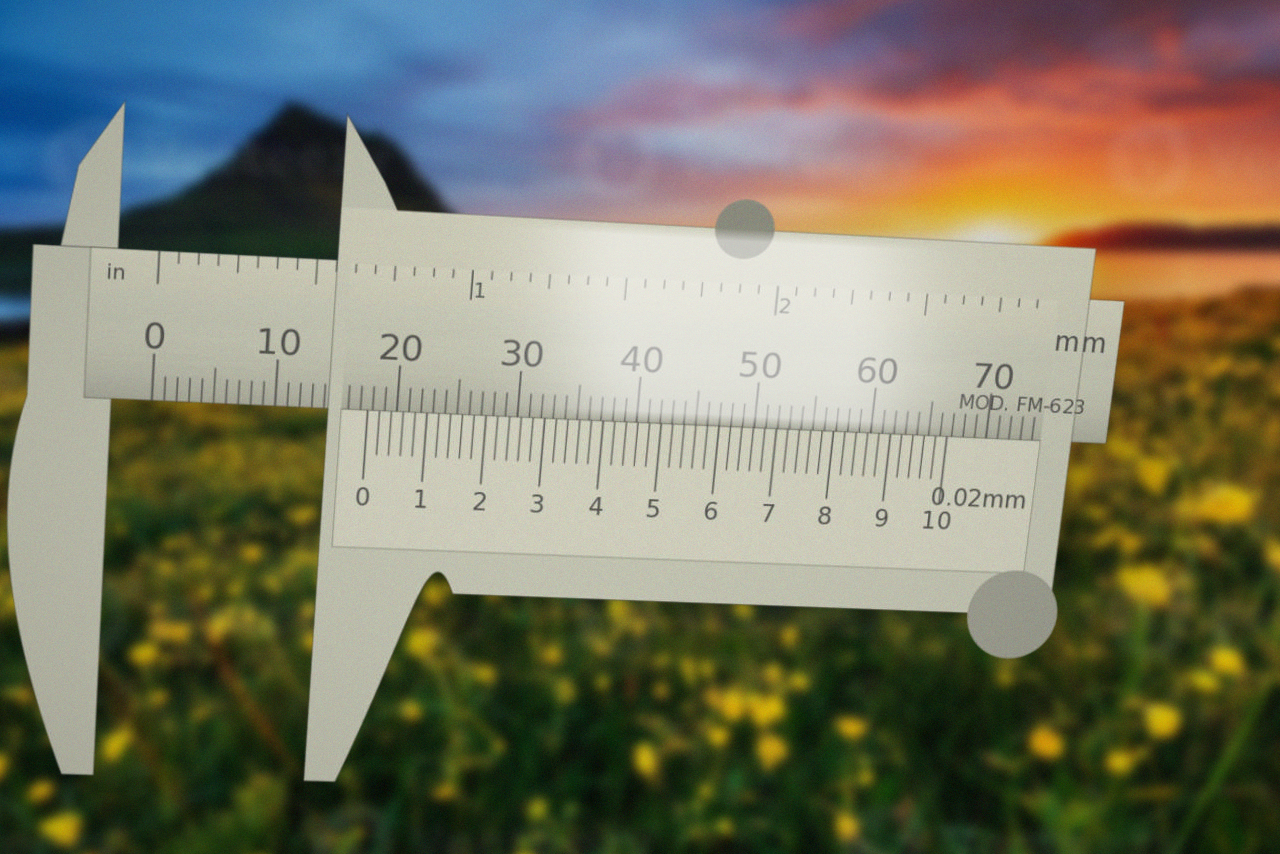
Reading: 17.6mm
